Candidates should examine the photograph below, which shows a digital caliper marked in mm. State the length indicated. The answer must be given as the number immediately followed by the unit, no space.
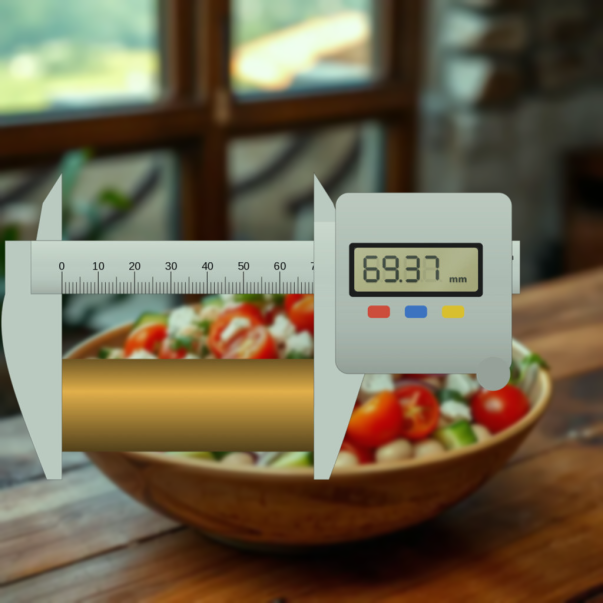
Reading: 69.37mm
